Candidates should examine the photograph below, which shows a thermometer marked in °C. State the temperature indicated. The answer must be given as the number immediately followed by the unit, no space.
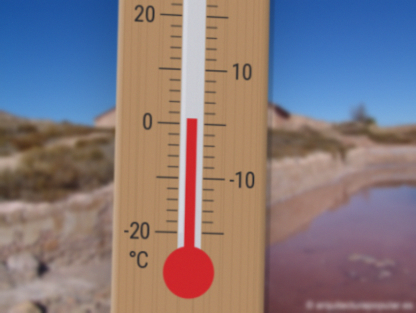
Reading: 1°C
